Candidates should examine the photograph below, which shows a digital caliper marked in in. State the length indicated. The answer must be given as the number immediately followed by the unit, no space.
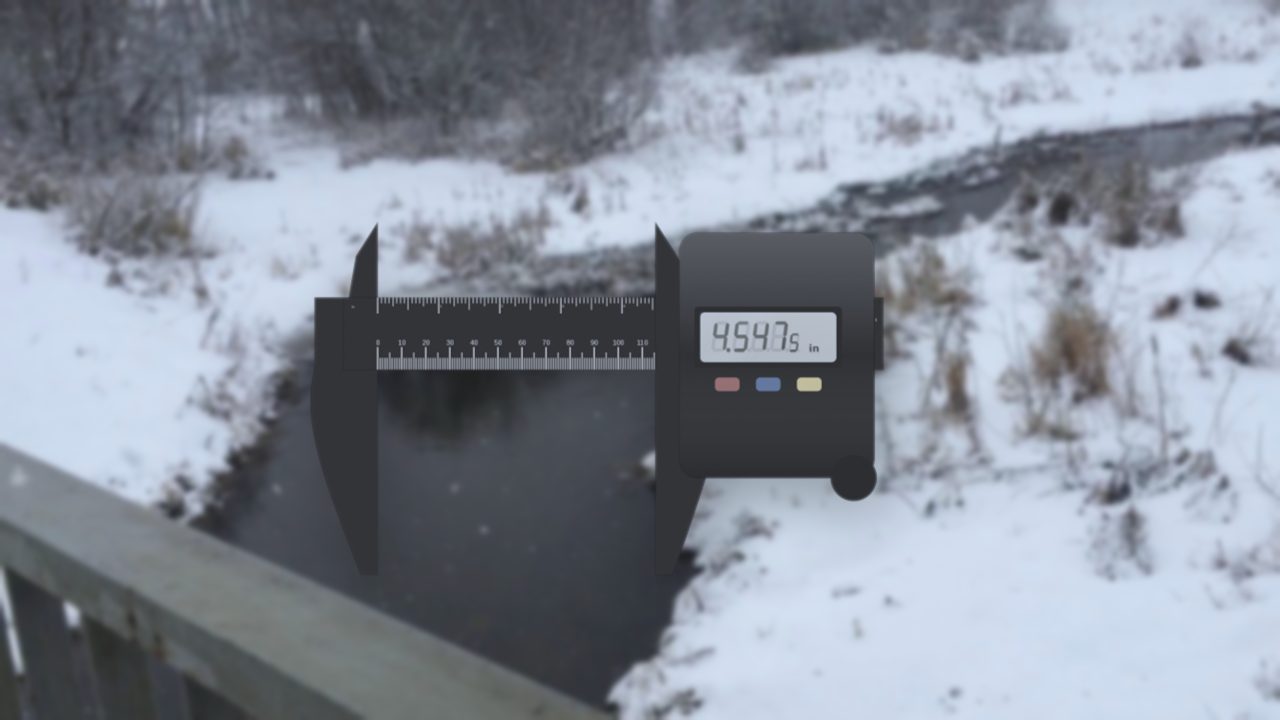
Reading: 4.5475in
